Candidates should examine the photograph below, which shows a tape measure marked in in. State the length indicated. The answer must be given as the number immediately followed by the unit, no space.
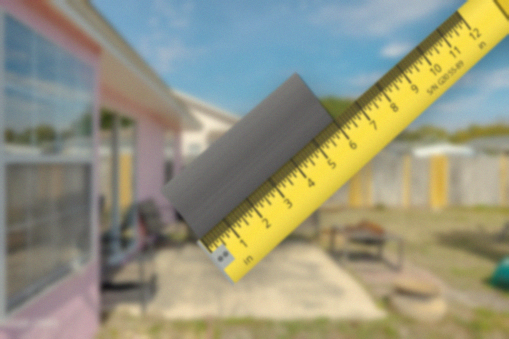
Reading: 6in
